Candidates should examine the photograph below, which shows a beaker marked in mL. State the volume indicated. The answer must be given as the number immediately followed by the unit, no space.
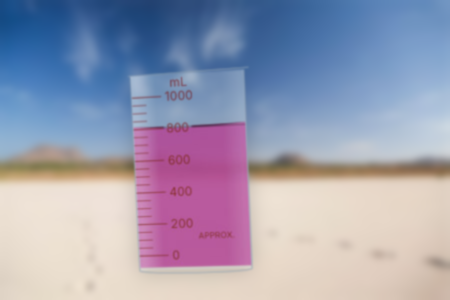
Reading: 800mL
